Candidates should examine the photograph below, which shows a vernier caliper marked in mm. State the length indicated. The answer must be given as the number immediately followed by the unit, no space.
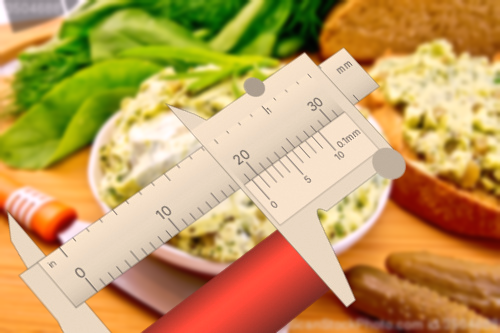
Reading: 19.2mm
